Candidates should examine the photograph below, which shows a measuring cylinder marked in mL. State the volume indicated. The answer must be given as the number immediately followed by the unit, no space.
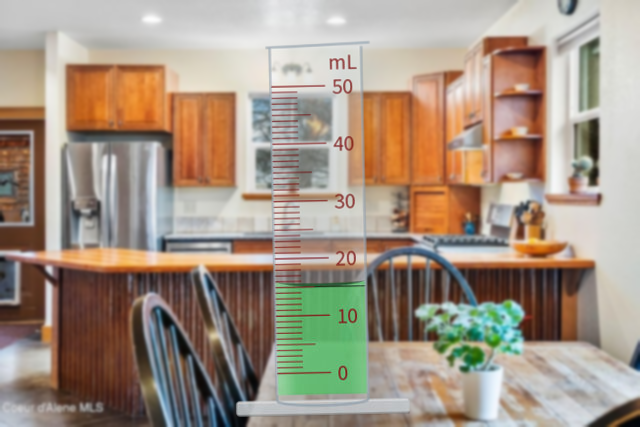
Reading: 15mL
